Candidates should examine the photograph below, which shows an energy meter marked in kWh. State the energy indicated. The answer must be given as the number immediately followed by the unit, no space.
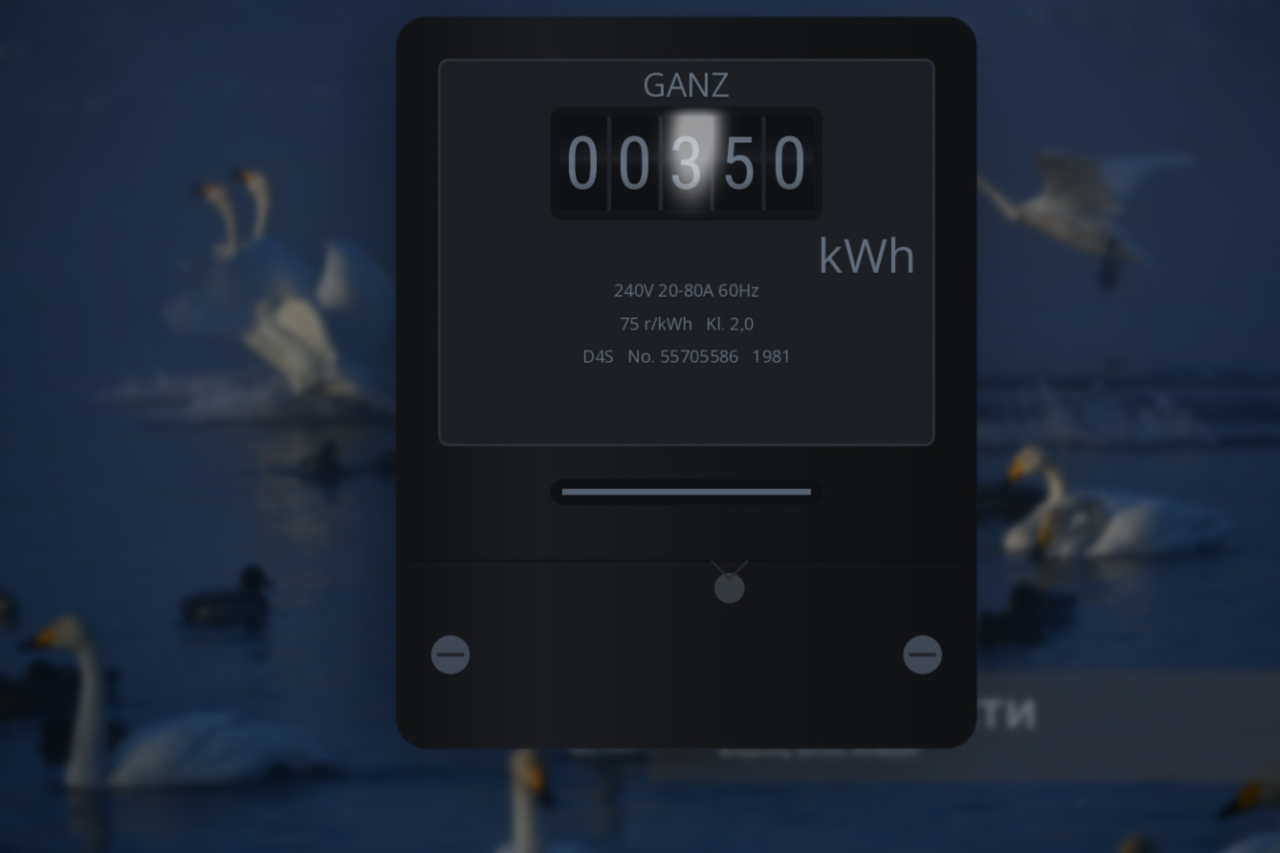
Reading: 350kWh
